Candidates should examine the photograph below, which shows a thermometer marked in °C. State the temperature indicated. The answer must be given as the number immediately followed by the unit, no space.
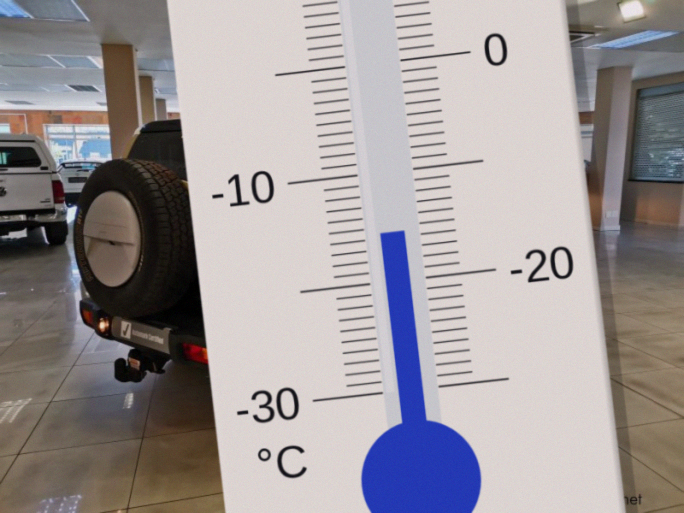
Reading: -15.5°C
